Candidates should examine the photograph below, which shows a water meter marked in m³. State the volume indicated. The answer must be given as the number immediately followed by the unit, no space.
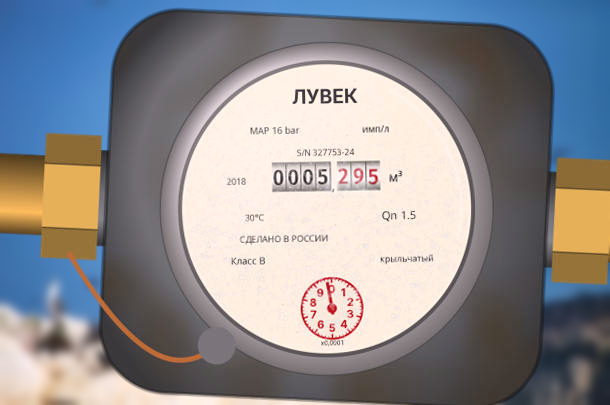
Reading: 5.2949m³
